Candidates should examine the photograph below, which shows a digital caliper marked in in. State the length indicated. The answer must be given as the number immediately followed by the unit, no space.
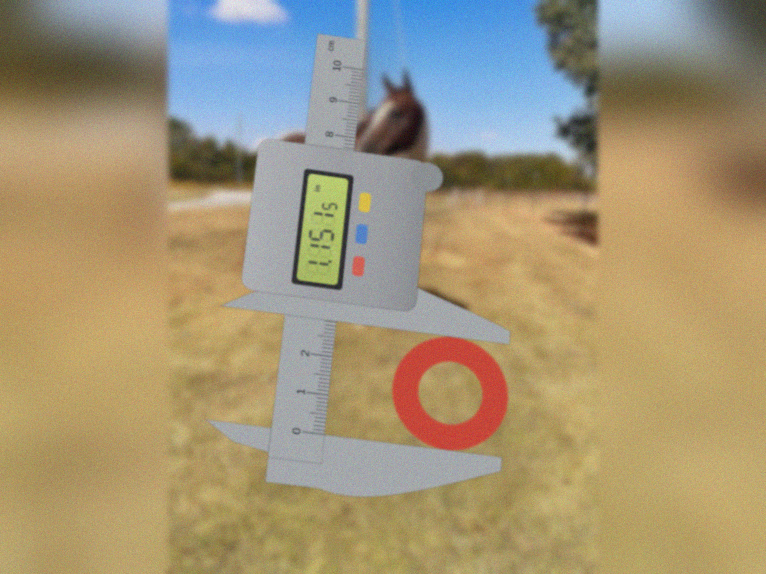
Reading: 1.1515in
